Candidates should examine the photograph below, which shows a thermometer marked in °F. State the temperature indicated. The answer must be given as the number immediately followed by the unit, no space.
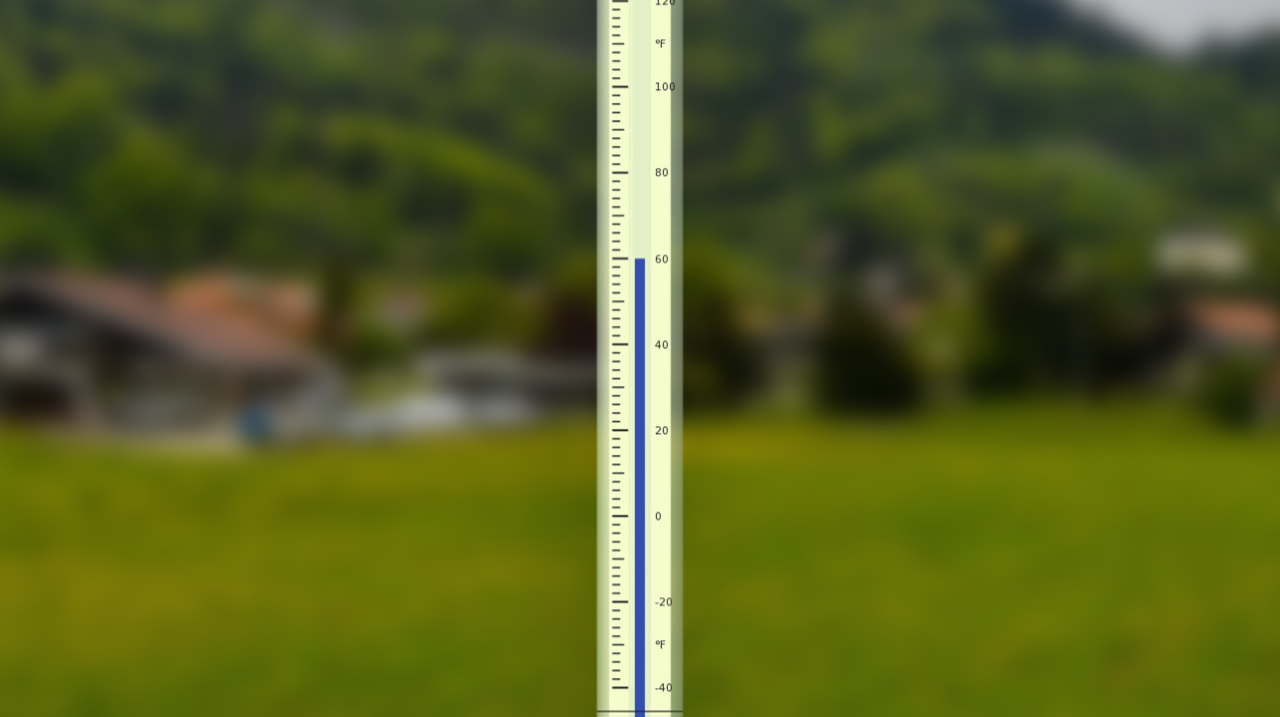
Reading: 60°F
